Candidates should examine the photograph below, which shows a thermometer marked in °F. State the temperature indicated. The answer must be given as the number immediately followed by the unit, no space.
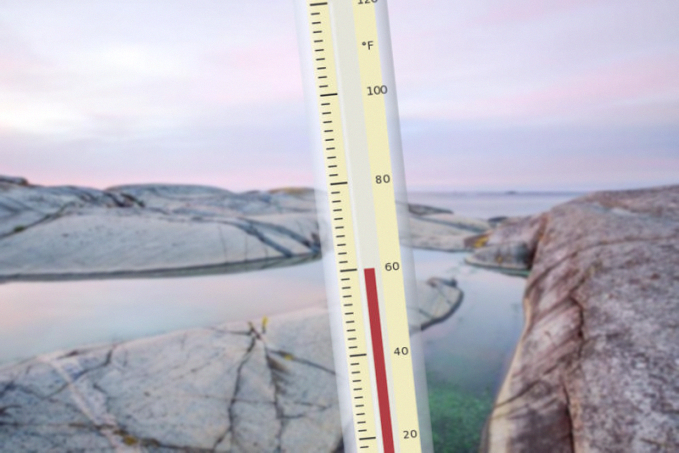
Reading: 60°F
